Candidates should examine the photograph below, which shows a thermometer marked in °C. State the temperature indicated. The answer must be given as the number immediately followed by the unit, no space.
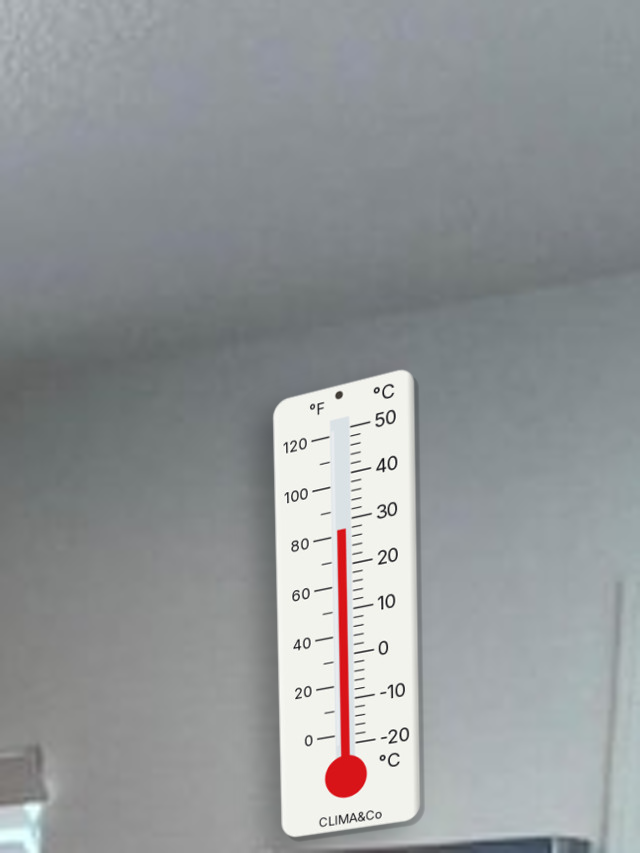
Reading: 28°C
